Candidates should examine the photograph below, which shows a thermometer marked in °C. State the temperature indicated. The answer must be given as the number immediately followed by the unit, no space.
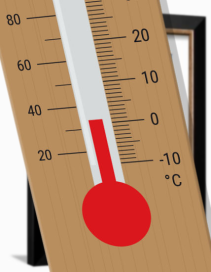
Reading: 1°C
